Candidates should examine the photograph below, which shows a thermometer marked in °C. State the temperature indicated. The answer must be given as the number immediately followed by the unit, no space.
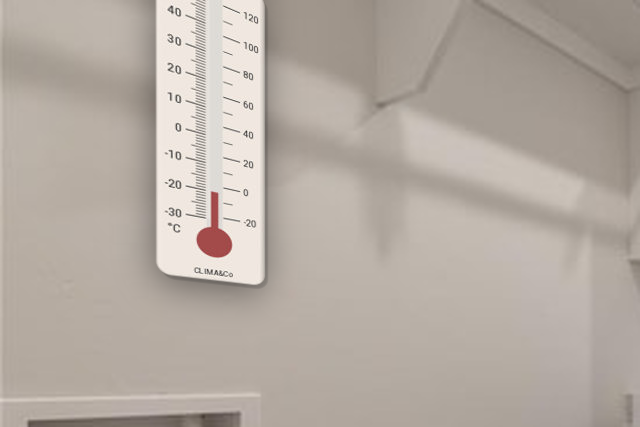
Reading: -20°C
